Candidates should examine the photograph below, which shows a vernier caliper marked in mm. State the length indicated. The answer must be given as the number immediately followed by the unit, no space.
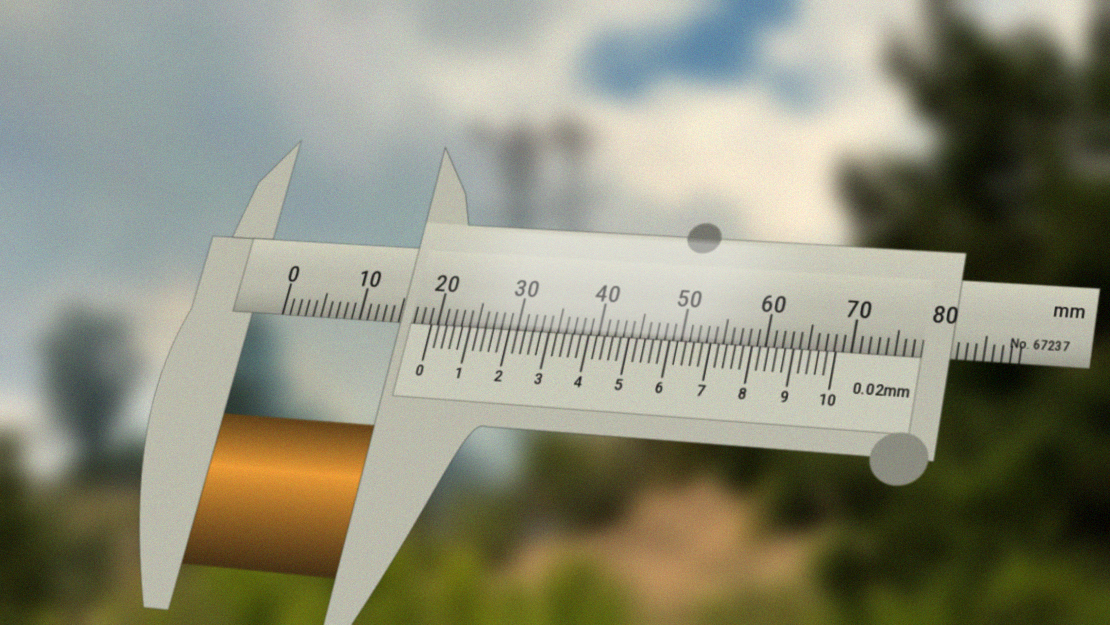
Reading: 19.2mm
